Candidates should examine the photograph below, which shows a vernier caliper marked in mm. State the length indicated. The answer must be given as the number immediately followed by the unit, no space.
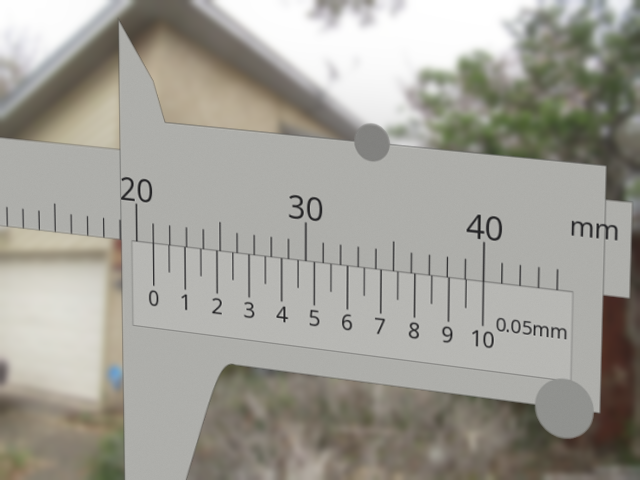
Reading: 21.0mm
